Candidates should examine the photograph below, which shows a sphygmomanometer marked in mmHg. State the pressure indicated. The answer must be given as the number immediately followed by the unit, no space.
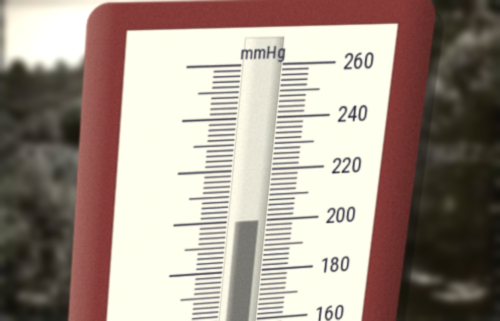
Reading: 200mmHg
